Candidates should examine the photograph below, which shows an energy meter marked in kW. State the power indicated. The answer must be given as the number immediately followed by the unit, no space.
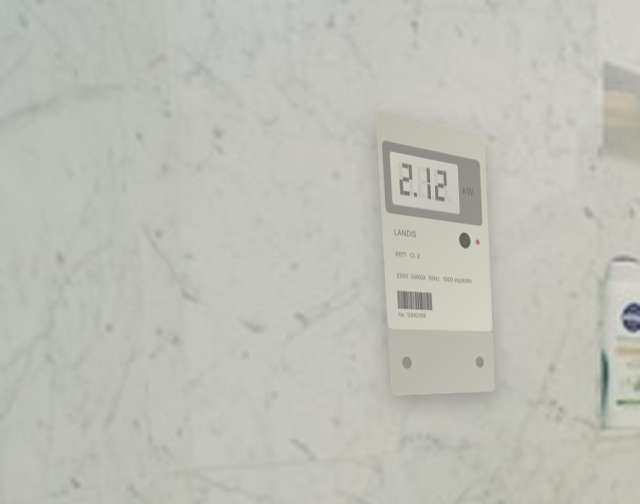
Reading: 2.12kW
